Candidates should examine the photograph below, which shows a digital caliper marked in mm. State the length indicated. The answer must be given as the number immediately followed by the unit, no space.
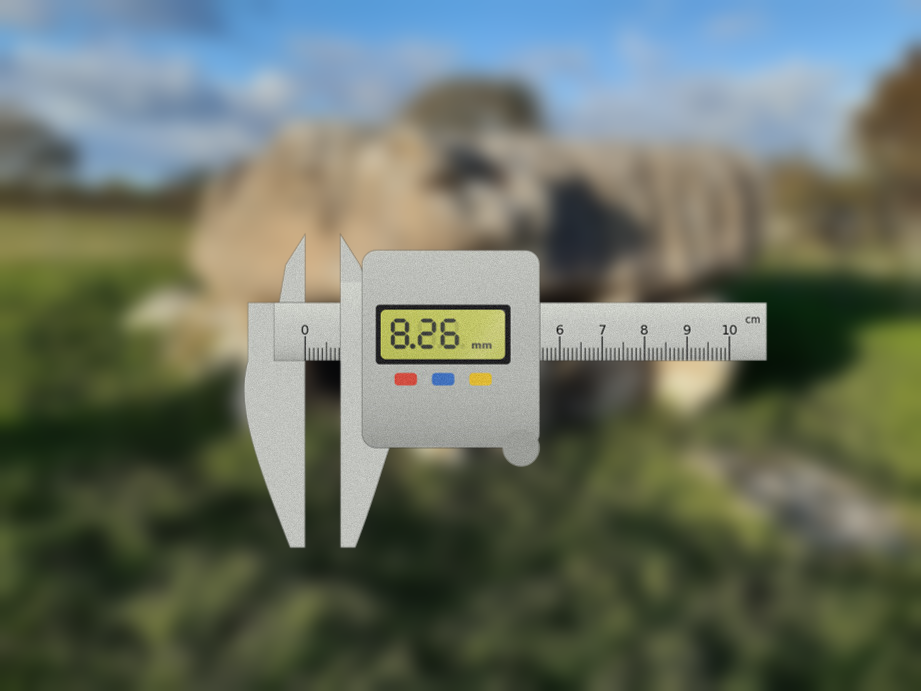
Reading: 8.26mm
